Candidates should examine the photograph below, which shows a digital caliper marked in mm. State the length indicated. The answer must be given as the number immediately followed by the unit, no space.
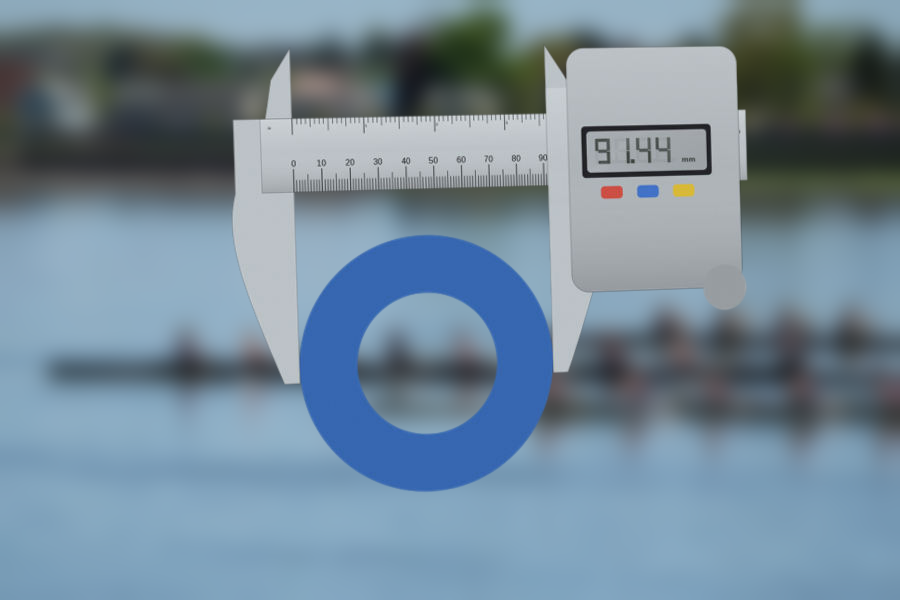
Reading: 91.44mm
